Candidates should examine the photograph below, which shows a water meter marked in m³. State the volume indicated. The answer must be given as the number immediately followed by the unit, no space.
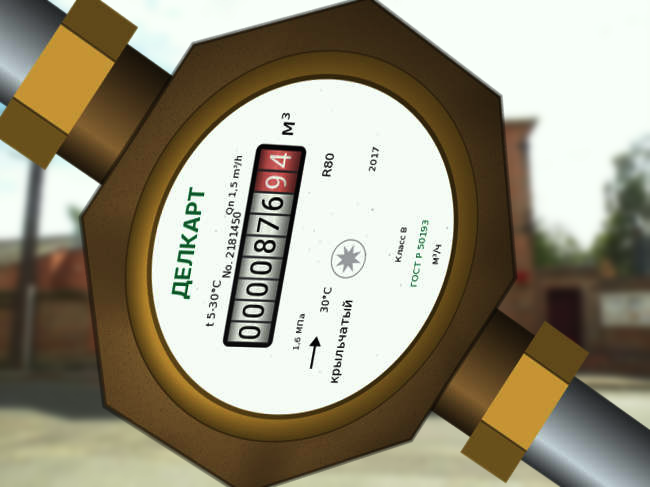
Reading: 876.94m³
